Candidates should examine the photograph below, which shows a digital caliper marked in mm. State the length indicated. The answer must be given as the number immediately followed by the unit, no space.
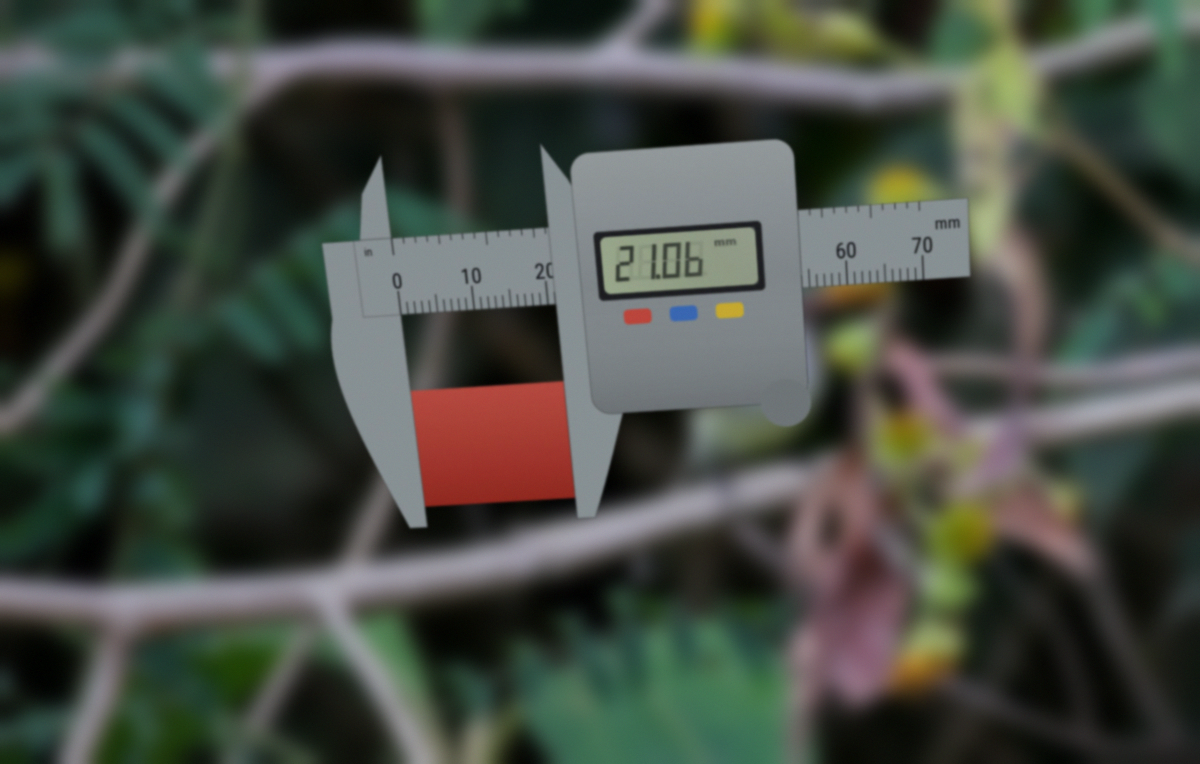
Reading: 21.06mm
